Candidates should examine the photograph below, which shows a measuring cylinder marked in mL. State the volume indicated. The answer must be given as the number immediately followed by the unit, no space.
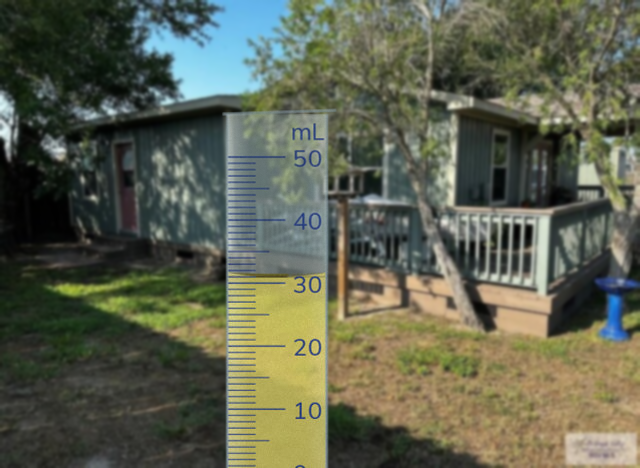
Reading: 31mL
